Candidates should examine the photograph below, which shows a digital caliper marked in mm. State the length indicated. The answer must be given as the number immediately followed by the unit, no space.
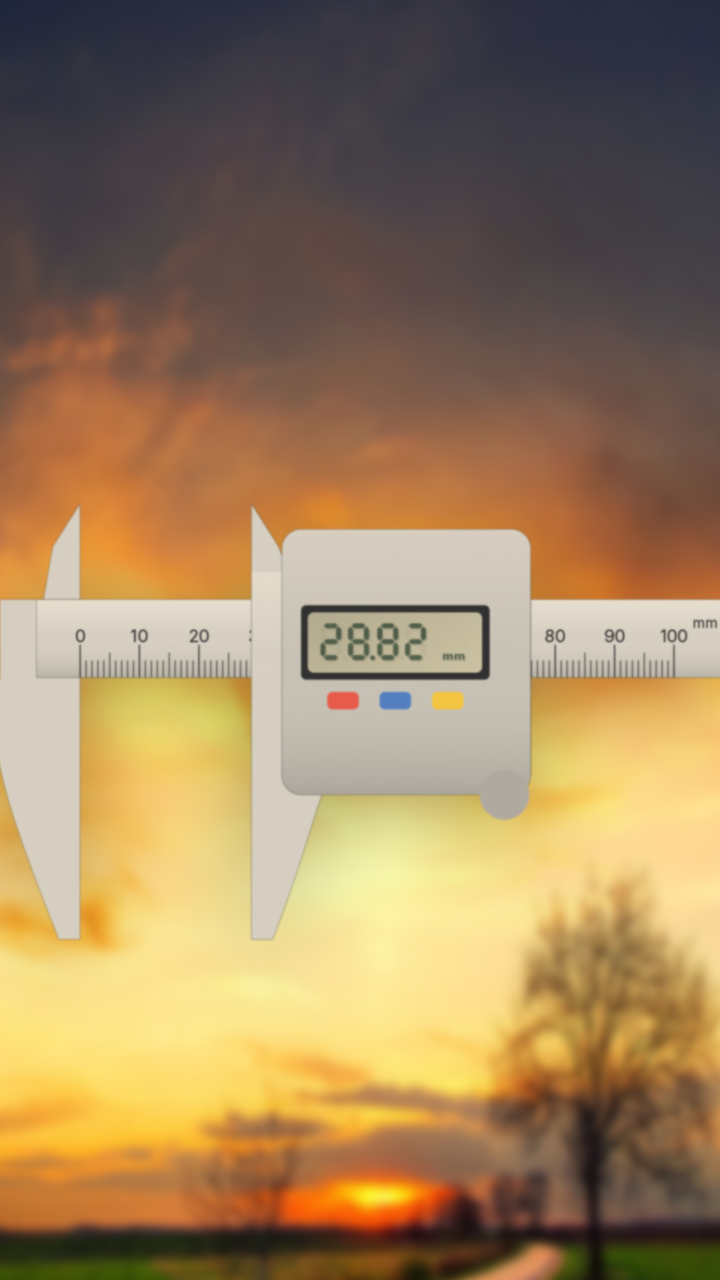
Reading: 28.82mm
